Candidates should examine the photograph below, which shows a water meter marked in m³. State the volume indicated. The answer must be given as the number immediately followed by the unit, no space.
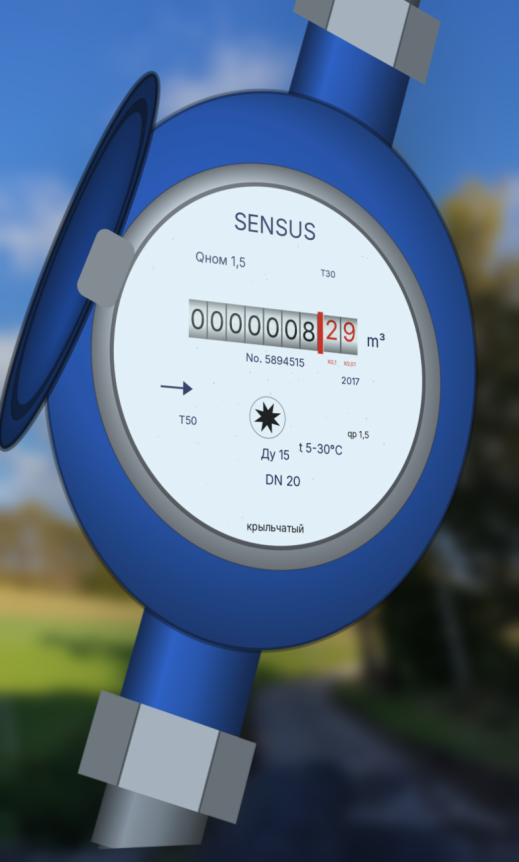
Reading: 8.29m³
